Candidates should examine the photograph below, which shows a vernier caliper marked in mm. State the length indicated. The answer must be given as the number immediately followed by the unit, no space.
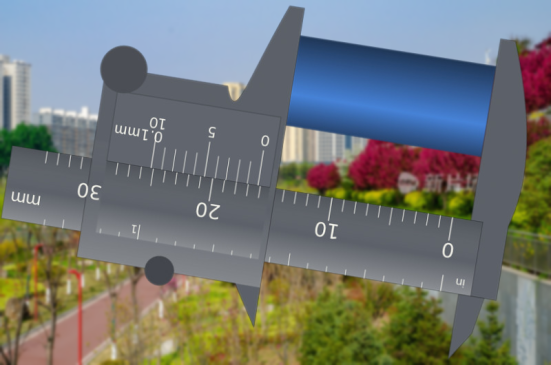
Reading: 16.2mm
